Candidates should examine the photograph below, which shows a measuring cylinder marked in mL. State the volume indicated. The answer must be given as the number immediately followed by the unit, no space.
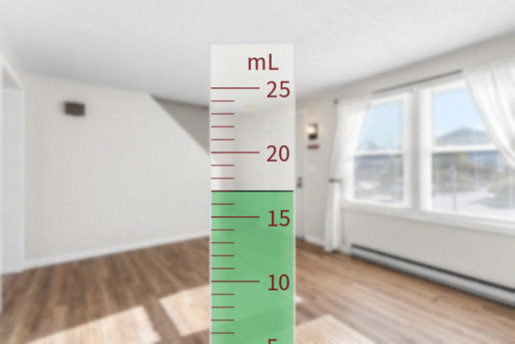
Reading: 17mL
